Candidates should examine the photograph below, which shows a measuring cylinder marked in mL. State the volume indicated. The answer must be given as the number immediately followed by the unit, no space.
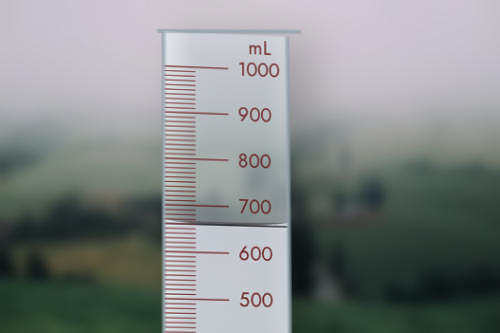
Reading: 660mL
